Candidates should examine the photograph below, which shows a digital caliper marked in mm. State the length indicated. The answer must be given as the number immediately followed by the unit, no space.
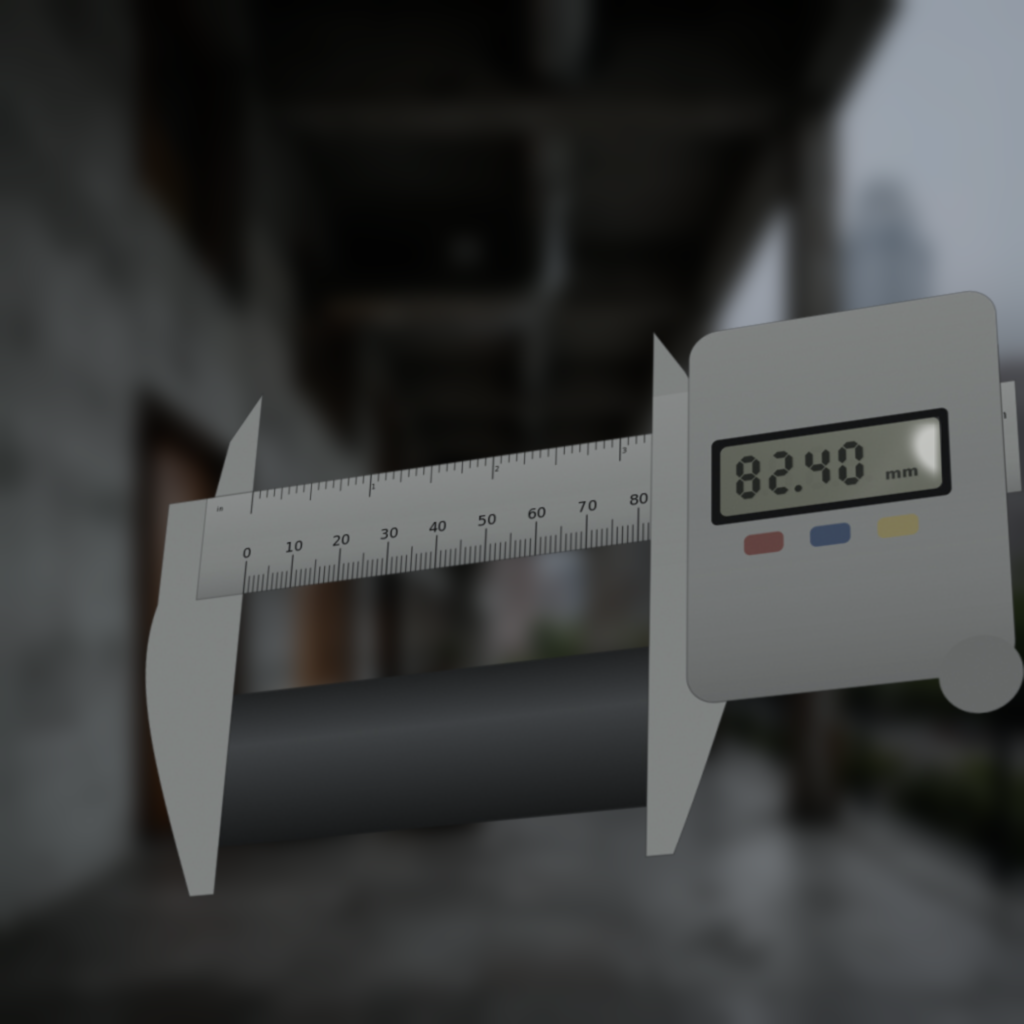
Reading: 82.40mm
